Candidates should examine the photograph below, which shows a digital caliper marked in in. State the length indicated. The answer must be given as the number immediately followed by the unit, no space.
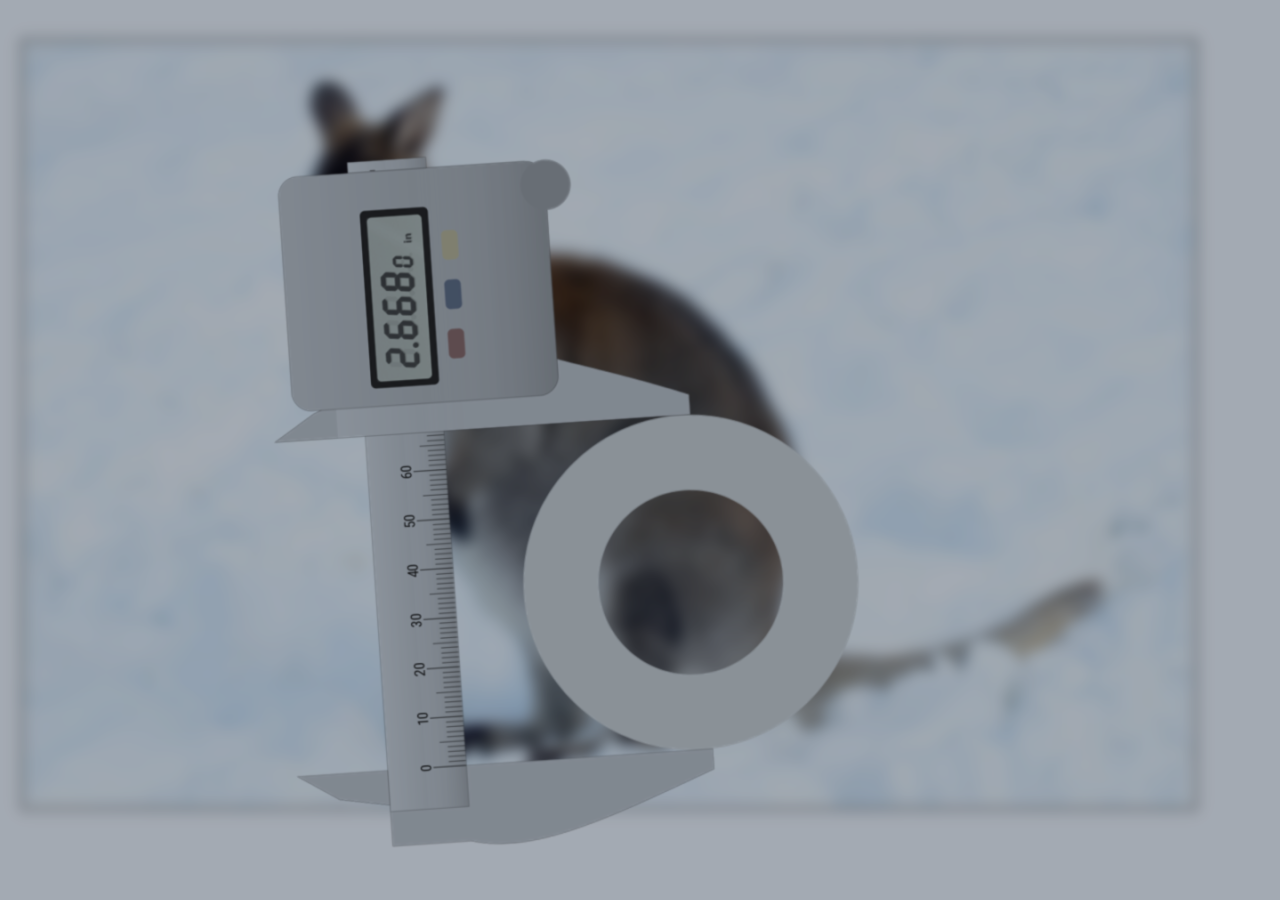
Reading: 2.6680in
